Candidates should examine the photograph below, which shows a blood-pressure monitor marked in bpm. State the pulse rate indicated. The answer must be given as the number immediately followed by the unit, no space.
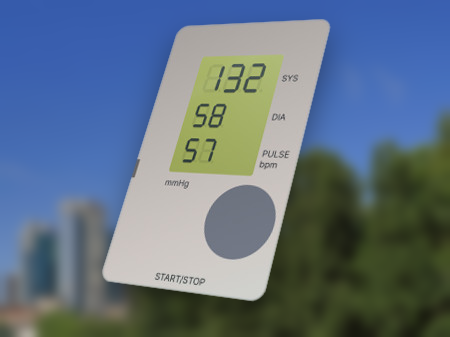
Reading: 57bpm
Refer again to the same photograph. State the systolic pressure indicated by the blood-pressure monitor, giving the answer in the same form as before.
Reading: 132mmHg
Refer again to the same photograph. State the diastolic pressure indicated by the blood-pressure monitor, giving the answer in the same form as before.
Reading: 58mmHg
